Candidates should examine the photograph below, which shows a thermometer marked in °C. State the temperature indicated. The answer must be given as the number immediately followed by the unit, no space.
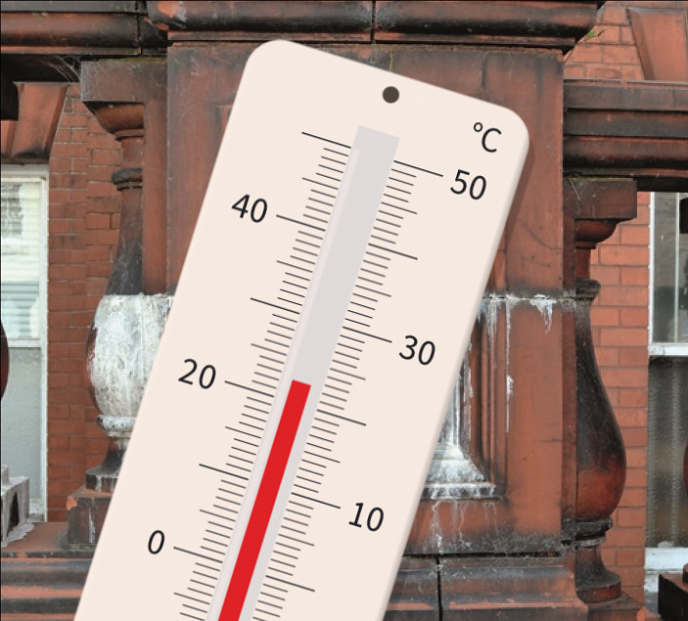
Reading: 22.5°C
